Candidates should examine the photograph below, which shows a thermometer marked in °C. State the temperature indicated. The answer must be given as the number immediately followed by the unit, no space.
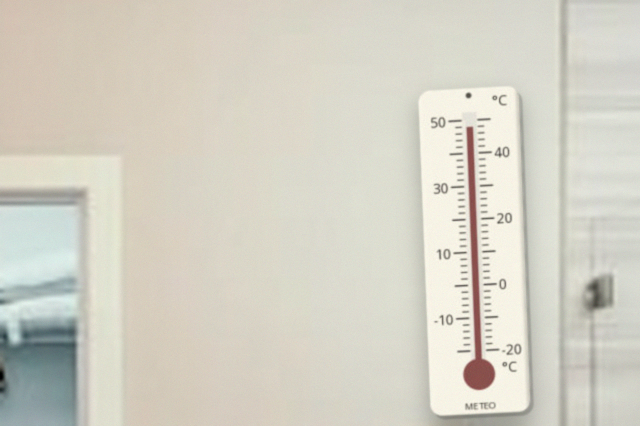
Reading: 48°C
